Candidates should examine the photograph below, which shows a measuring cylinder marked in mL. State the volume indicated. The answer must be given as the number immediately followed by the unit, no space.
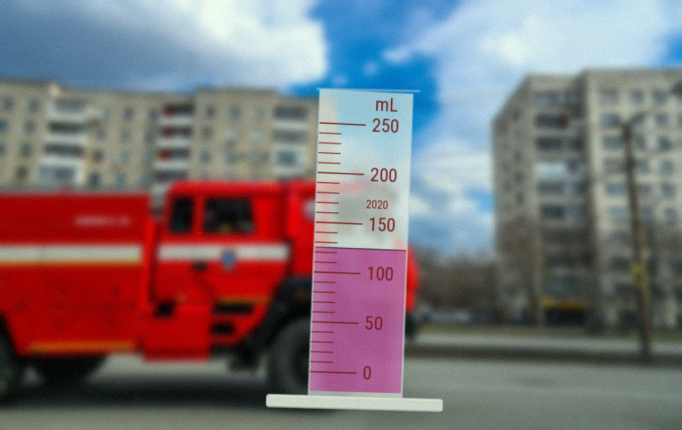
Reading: 125mL
